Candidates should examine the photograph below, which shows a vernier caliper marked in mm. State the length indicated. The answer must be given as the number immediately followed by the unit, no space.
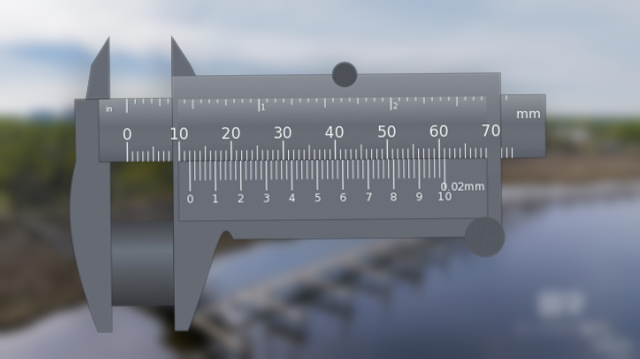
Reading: 12.0mm
